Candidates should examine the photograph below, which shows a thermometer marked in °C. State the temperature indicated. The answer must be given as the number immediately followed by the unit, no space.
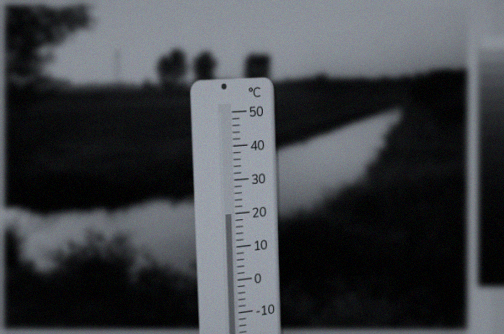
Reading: 20°C
